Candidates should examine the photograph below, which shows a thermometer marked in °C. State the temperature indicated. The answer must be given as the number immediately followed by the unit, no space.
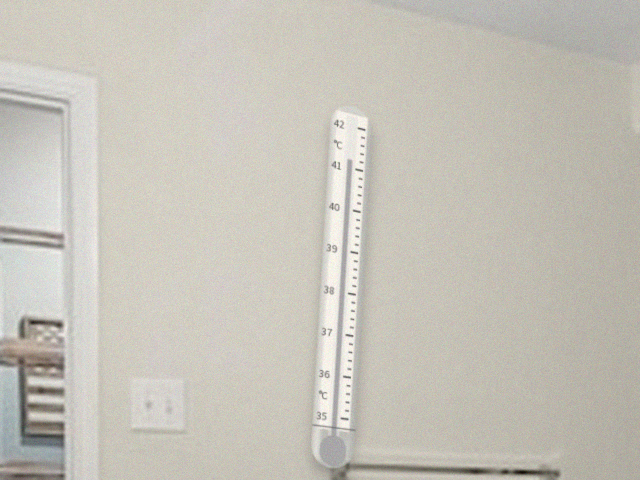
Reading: 41.2°C
